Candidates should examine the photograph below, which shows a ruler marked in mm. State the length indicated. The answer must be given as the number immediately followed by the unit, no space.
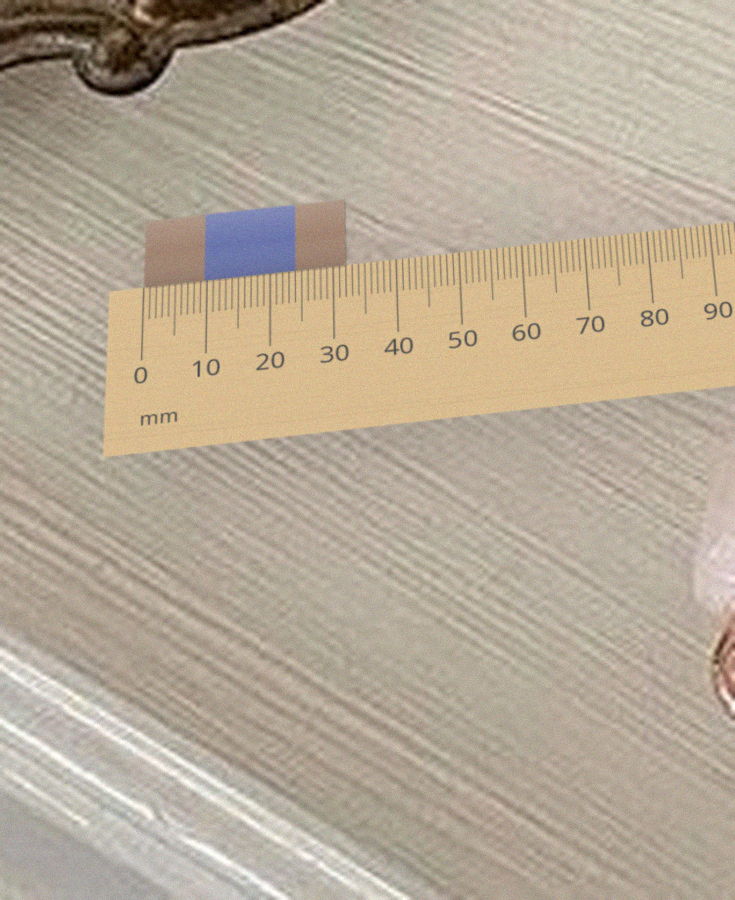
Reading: 32mm
